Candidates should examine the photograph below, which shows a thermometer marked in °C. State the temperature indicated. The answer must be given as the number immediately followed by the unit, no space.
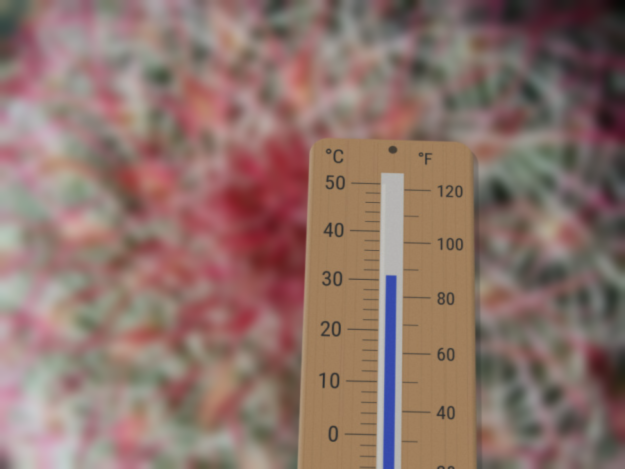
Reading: 31°C
